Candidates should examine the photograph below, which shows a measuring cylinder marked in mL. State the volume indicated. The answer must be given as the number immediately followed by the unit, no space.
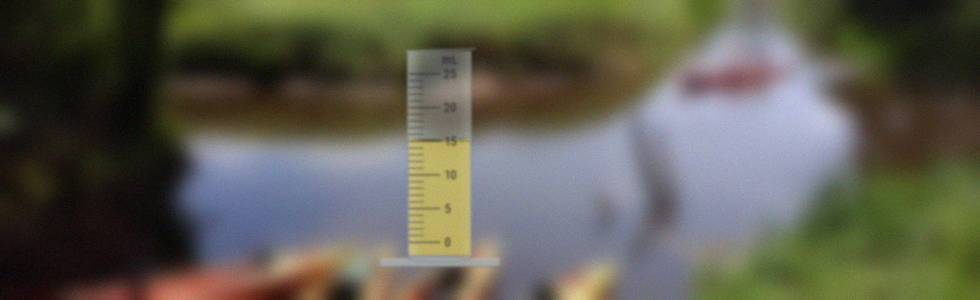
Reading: 15mL
